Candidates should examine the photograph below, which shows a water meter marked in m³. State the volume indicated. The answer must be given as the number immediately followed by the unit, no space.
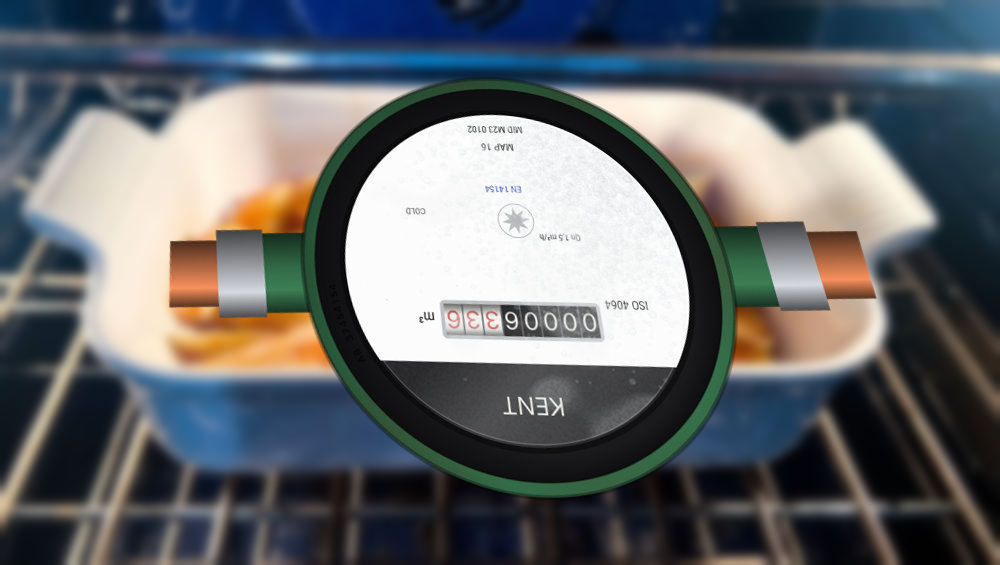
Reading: 6.336m³
